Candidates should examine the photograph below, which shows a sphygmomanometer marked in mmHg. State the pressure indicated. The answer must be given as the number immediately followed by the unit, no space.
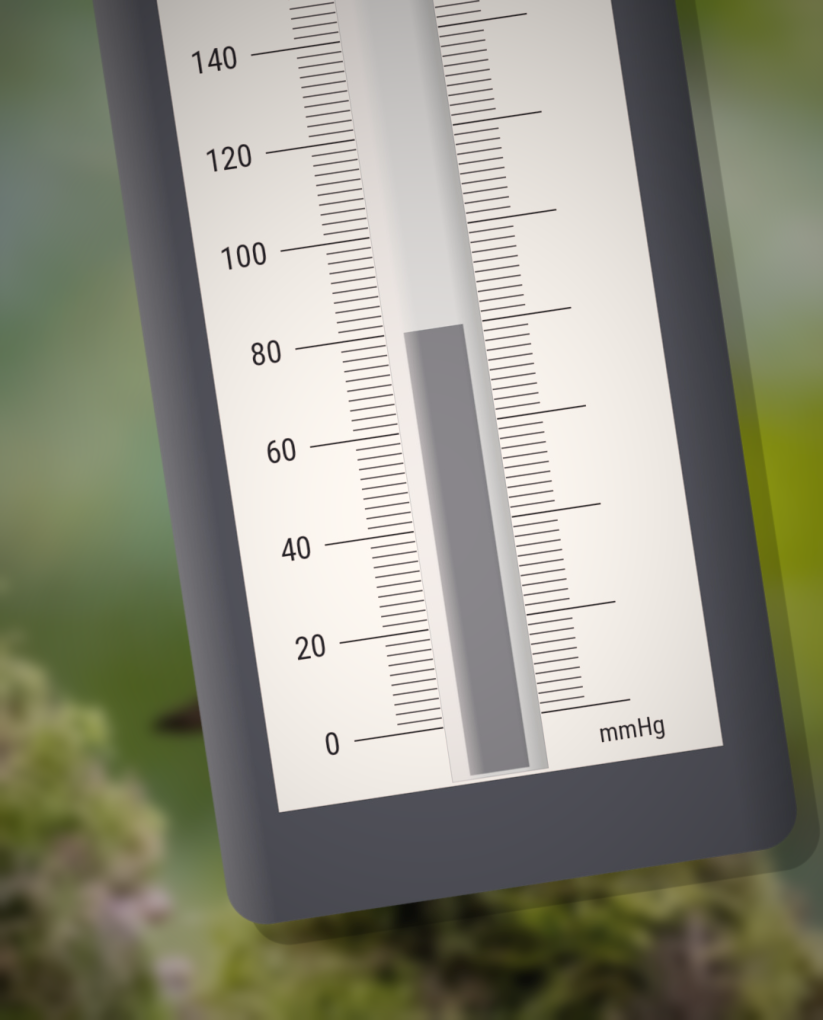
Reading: 80mmHg
